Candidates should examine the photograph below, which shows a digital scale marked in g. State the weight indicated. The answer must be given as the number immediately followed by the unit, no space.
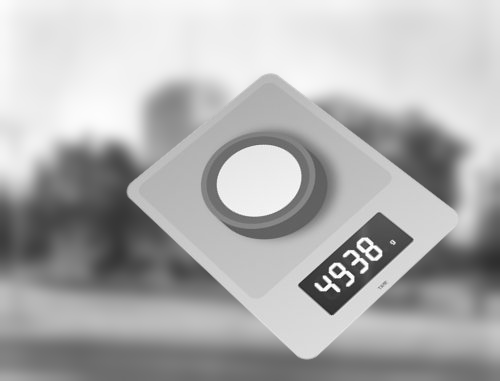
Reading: 4938g
